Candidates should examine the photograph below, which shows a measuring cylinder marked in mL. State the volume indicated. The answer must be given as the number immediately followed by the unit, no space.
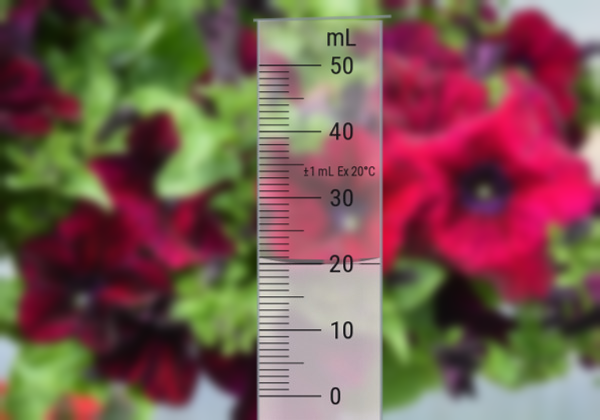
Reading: 20mL
